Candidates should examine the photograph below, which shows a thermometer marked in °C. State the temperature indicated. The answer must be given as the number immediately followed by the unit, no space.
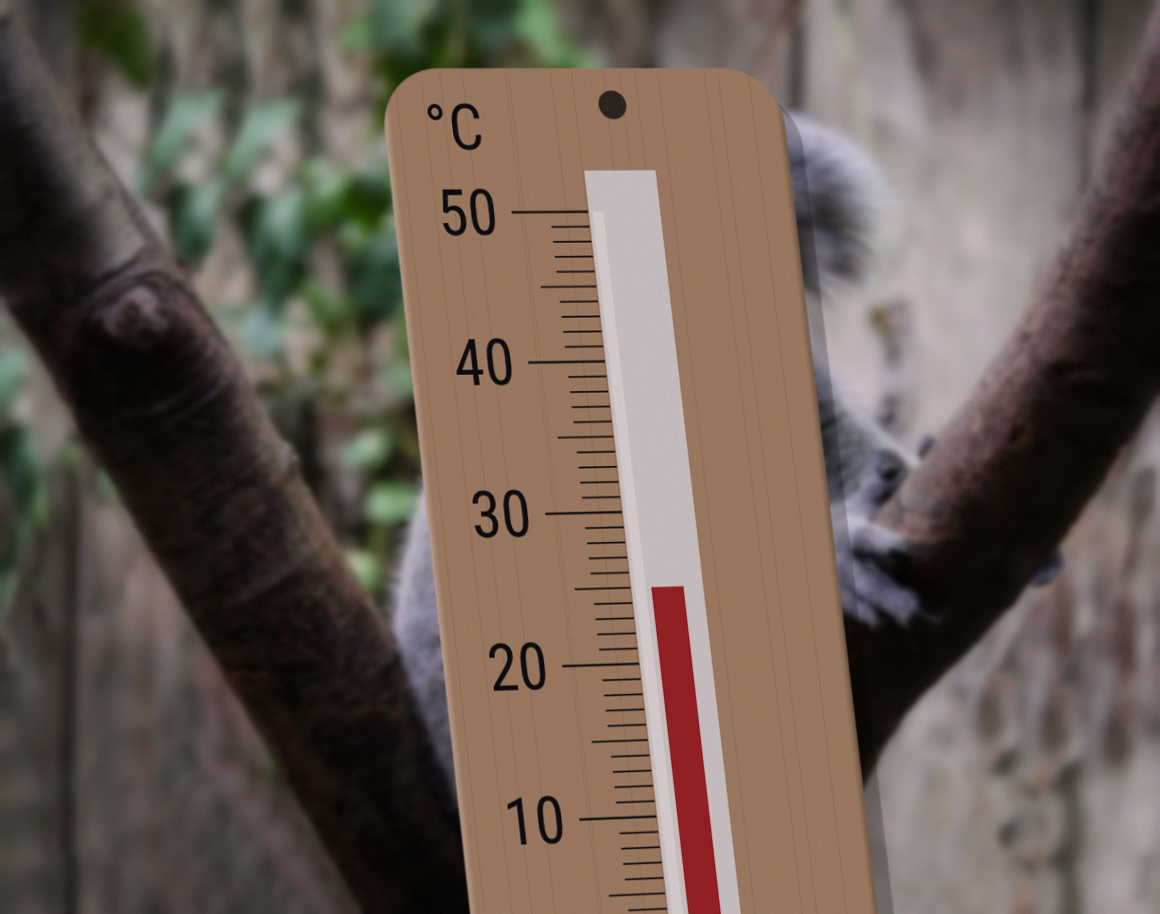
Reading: 25°C
